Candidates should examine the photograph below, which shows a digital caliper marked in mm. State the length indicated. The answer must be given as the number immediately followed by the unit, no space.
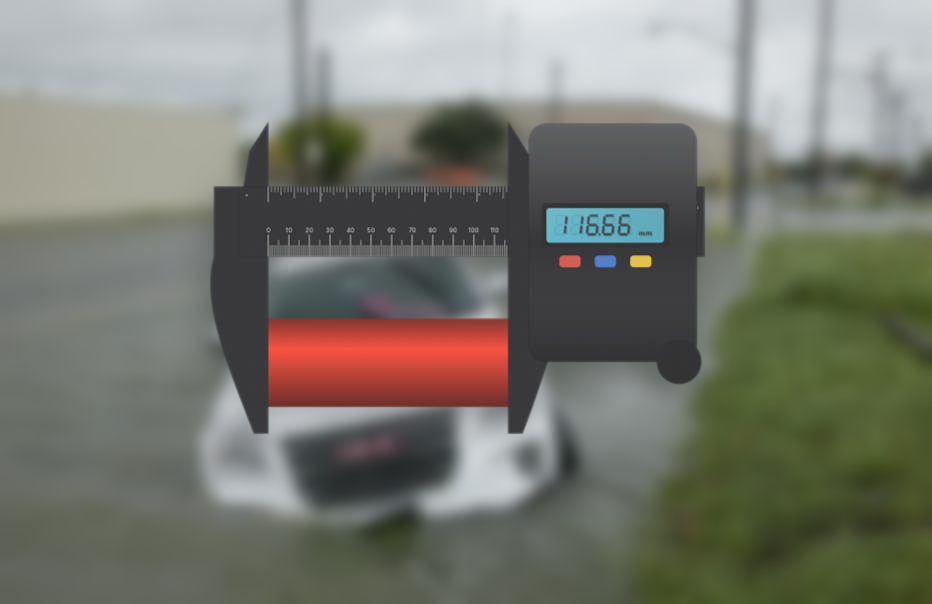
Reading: 116.66mm
